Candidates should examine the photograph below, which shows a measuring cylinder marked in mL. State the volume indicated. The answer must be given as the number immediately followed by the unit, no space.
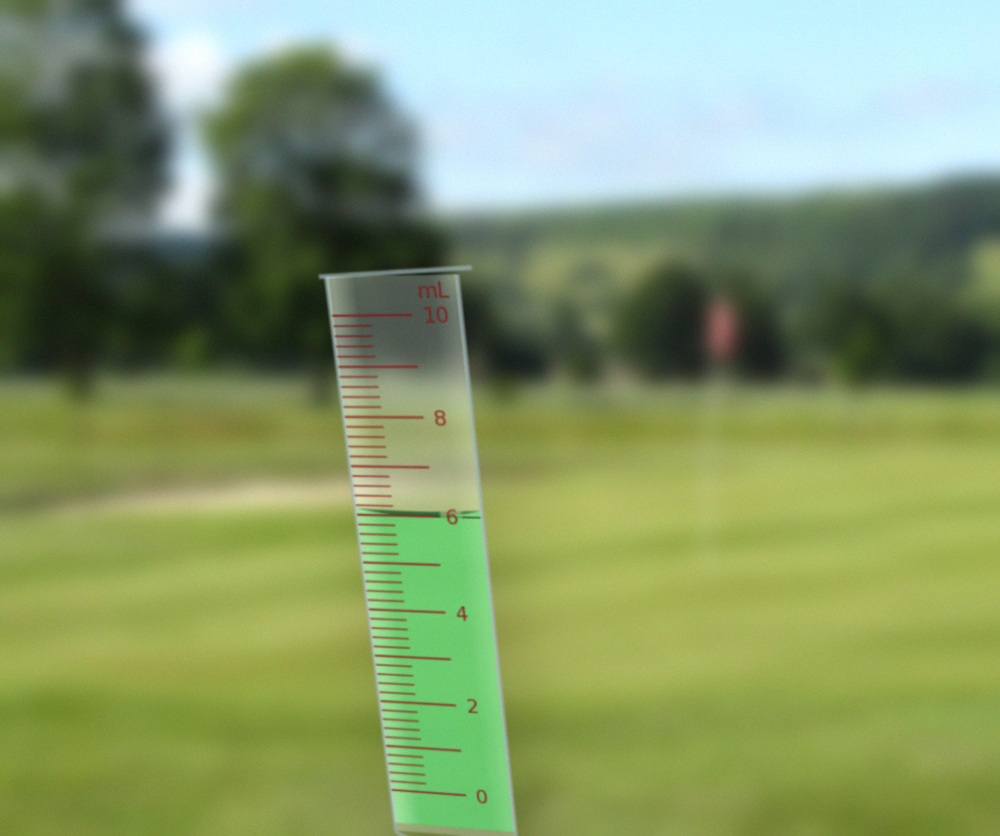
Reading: 6mL
